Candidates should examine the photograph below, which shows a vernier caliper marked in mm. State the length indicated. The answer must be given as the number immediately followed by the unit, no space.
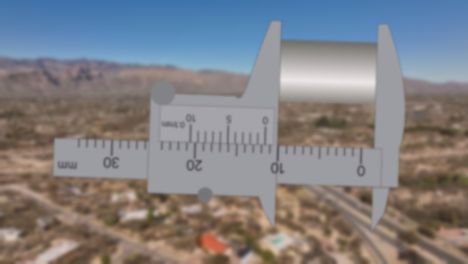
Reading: 11.6mm
